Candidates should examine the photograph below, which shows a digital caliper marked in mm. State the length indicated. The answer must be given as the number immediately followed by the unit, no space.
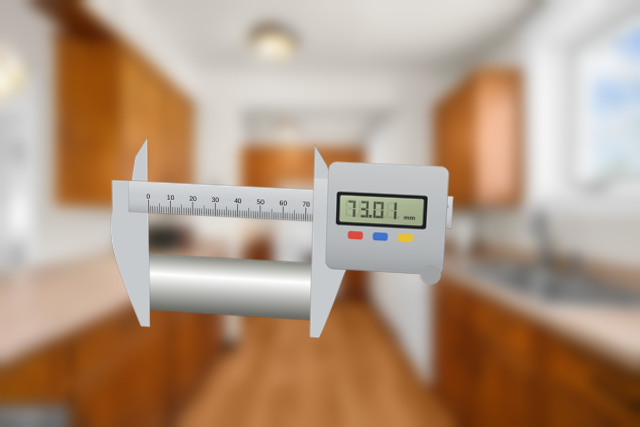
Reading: 73.01mm
